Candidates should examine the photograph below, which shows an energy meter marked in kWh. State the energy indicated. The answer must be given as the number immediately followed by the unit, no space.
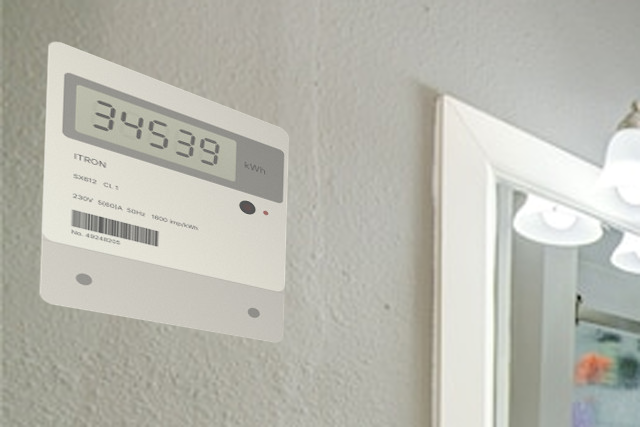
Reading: 34539kWh
